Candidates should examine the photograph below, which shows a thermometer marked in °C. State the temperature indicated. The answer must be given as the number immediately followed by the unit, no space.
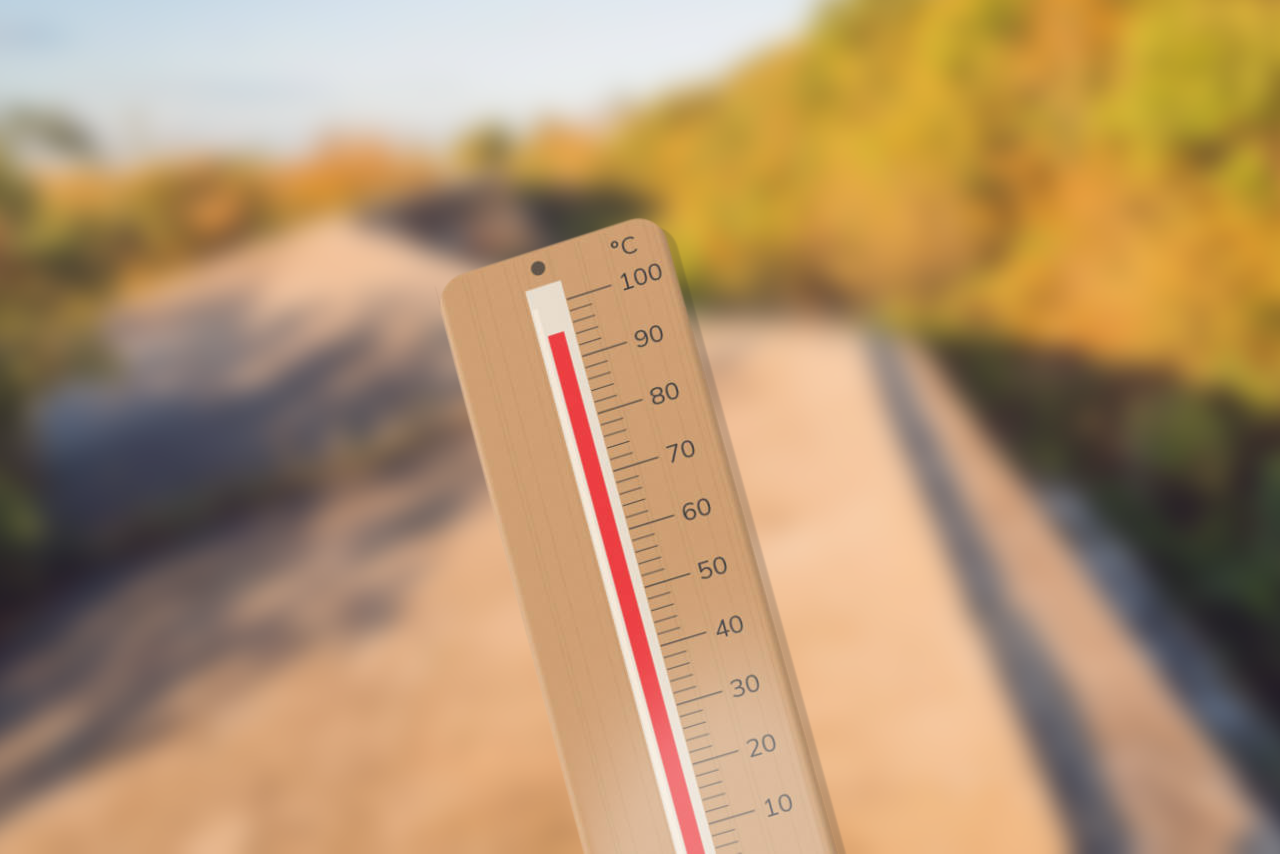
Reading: 95°C
